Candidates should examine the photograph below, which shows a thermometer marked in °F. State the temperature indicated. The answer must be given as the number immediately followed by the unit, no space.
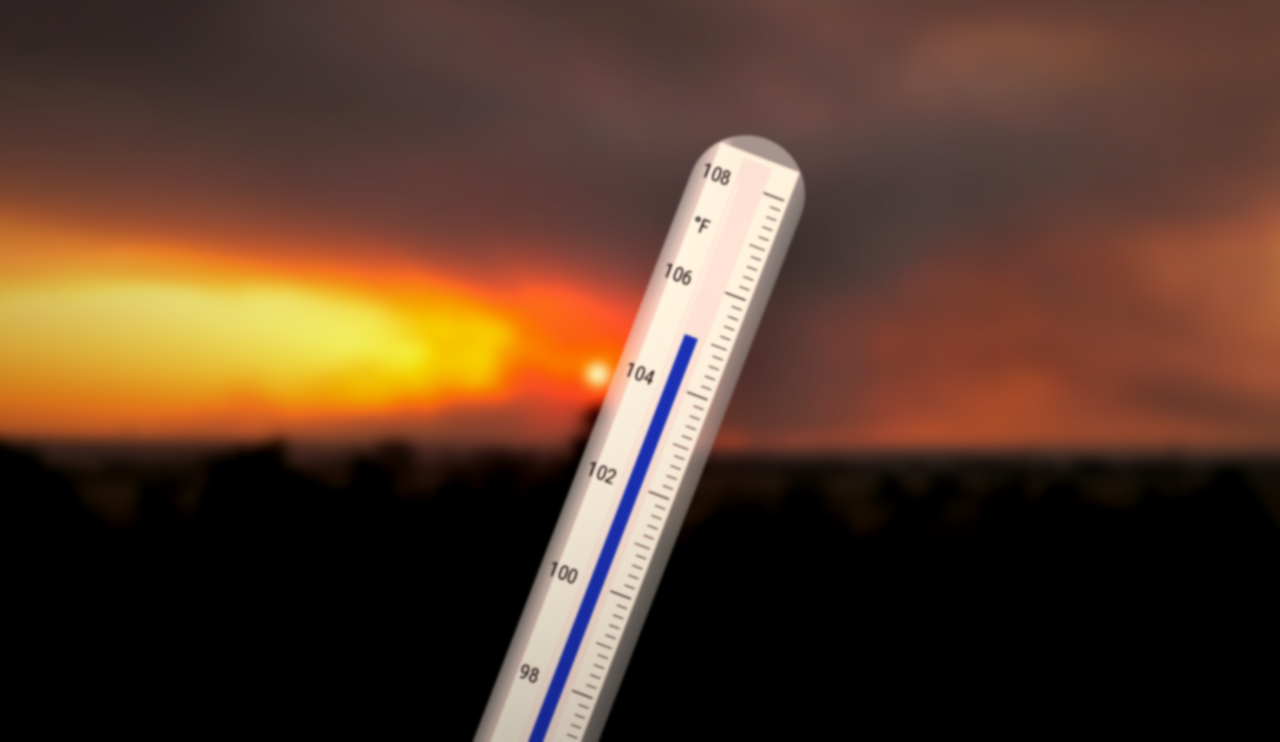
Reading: 105°F
